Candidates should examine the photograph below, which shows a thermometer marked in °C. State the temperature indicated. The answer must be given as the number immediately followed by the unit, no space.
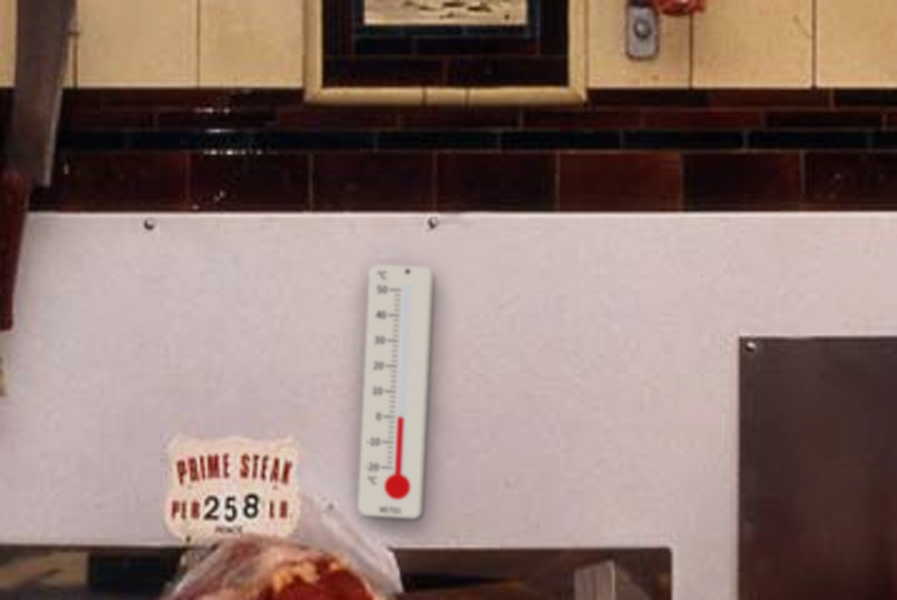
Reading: 0°C
